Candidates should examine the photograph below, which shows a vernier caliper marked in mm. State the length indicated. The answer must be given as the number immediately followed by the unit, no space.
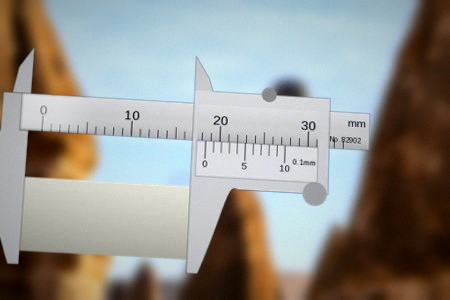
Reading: 18.4mm
